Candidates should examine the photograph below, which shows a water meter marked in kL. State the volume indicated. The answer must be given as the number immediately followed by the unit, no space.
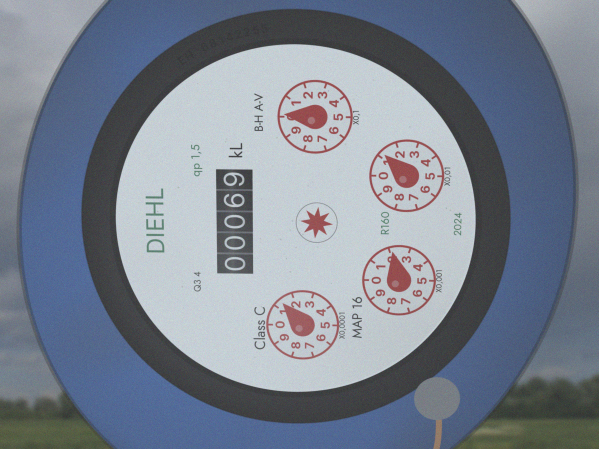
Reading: 69.0121kL
